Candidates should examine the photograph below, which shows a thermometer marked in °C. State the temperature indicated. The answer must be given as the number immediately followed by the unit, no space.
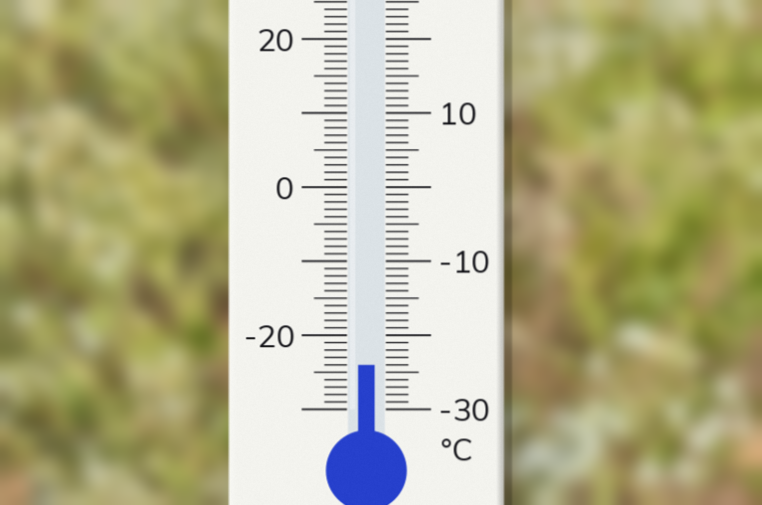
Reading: -24°C
